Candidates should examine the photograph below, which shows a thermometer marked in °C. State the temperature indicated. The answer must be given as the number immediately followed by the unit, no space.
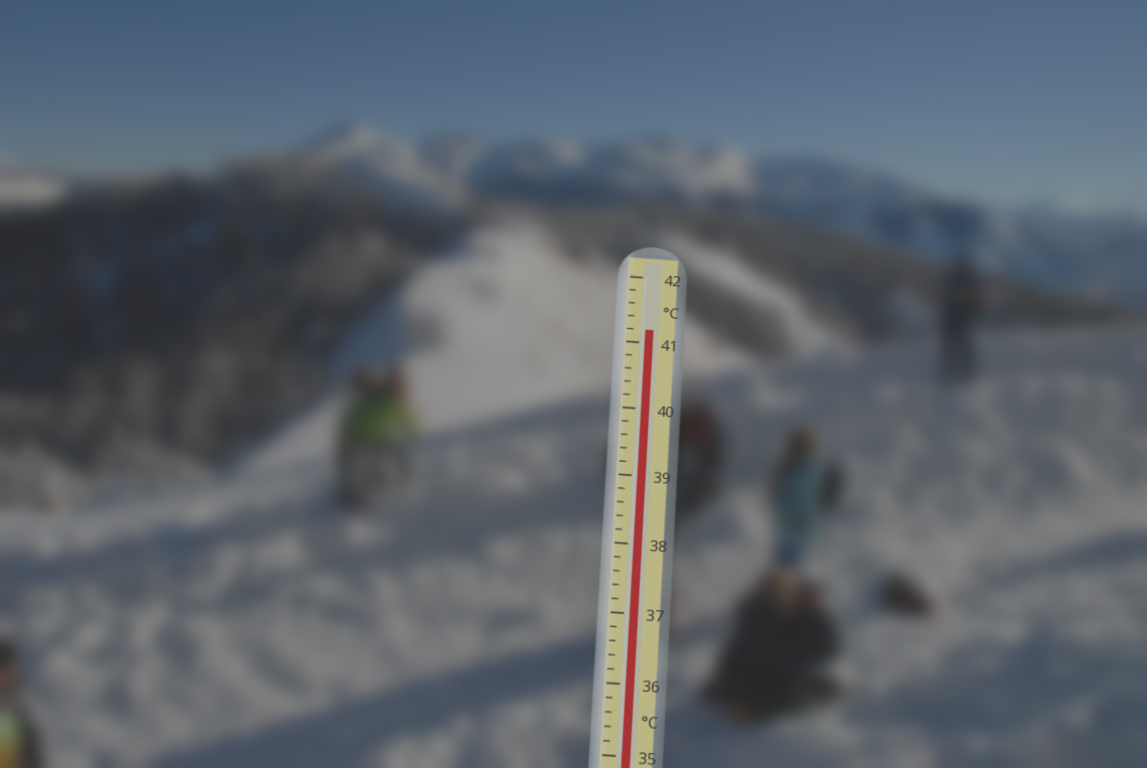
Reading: 41.2°C
